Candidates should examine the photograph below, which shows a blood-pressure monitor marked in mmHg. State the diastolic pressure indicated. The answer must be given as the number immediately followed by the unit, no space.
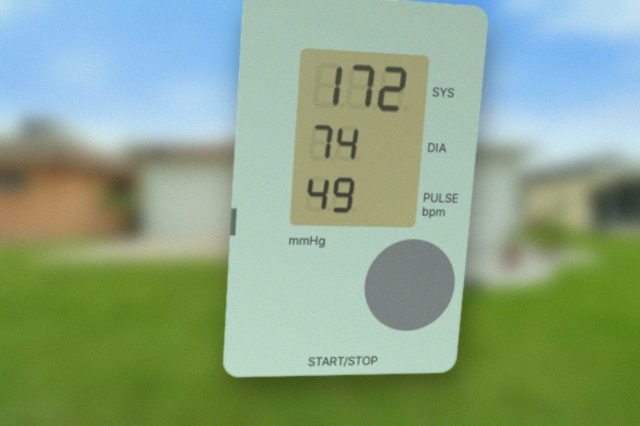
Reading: 74mmHg
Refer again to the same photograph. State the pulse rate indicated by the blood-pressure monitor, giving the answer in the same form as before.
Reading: 49bpm
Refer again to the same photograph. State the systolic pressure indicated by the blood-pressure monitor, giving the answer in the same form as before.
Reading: 172mmHg
